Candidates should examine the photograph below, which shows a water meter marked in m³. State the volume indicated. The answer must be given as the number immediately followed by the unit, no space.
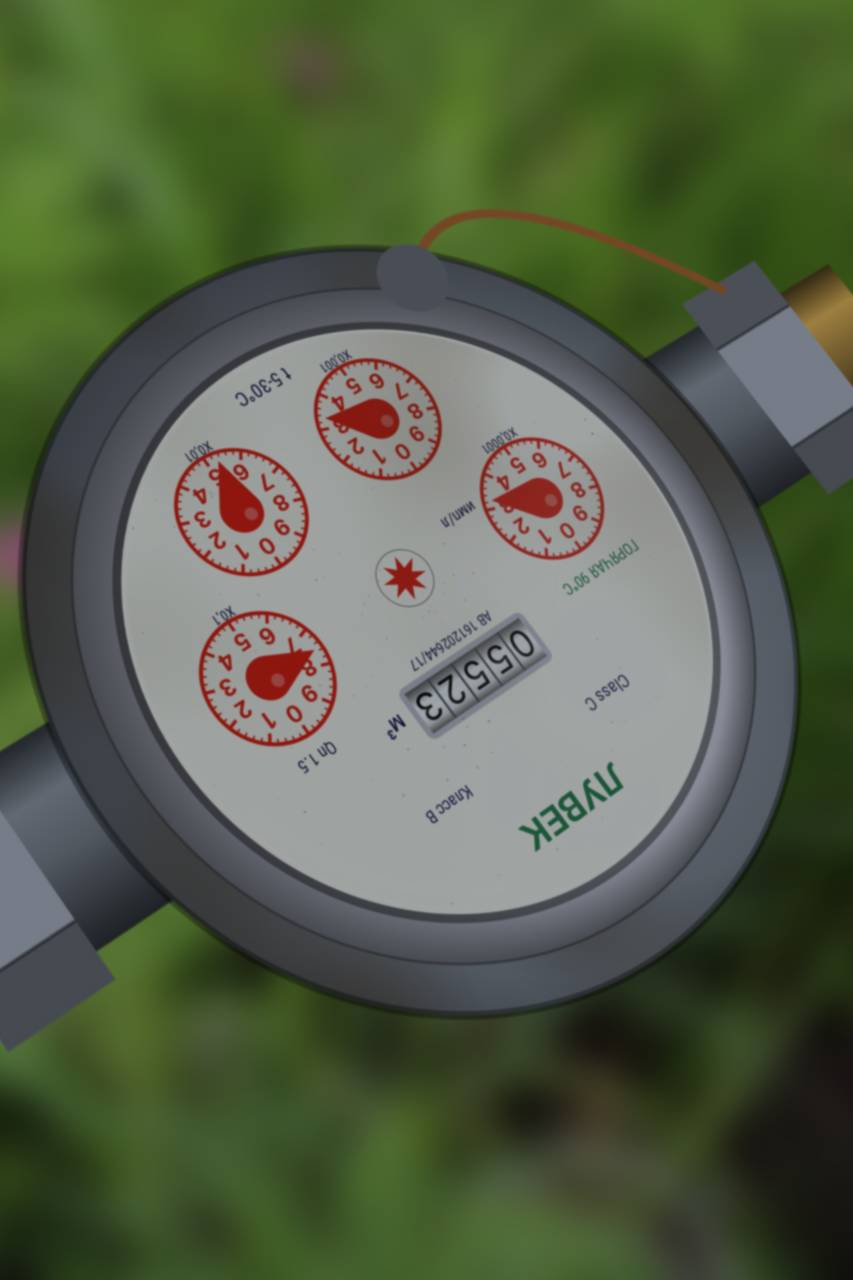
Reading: 5523.7533m³
